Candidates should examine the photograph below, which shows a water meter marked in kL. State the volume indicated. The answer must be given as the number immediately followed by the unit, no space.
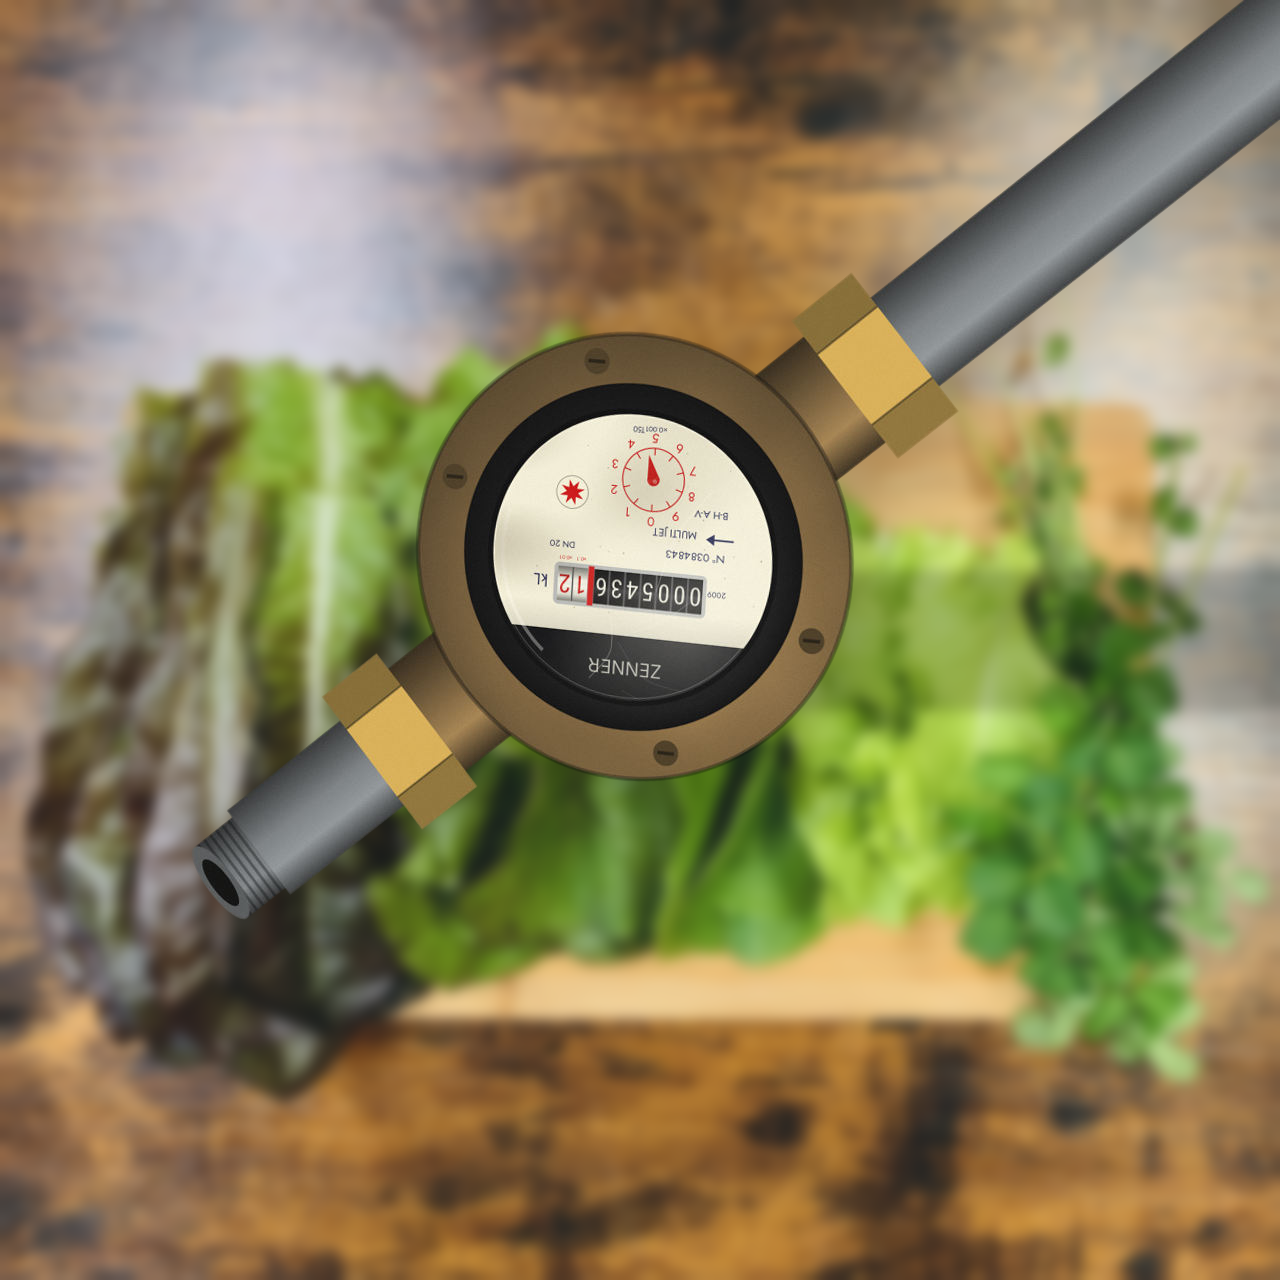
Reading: 5436.124kL
